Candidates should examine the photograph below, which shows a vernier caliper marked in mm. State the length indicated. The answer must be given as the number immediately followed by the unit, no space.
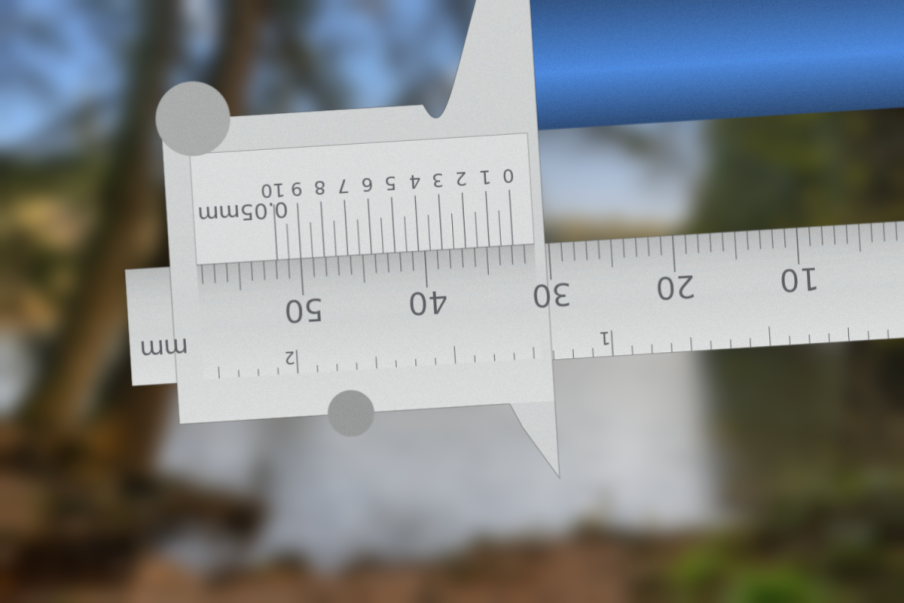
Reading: 32.9mm
